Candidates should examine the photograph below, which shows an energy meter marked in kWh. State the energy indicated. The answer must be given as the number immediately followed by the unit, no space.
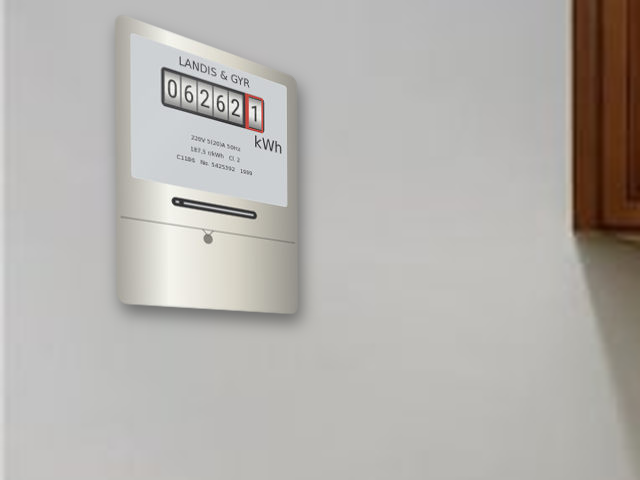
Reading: 6262.1kWh
